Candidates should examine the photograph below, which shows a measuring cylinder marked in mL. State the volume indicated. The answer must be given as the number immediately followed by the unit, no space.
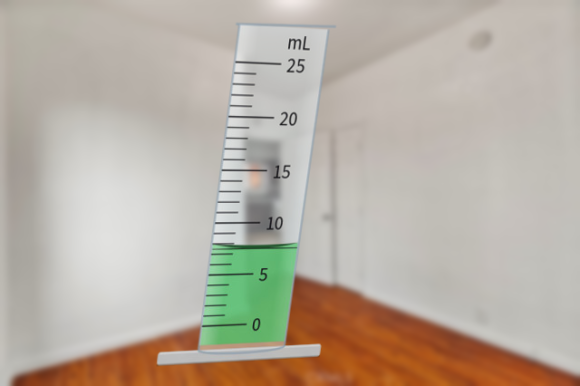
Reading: 7.5mL
